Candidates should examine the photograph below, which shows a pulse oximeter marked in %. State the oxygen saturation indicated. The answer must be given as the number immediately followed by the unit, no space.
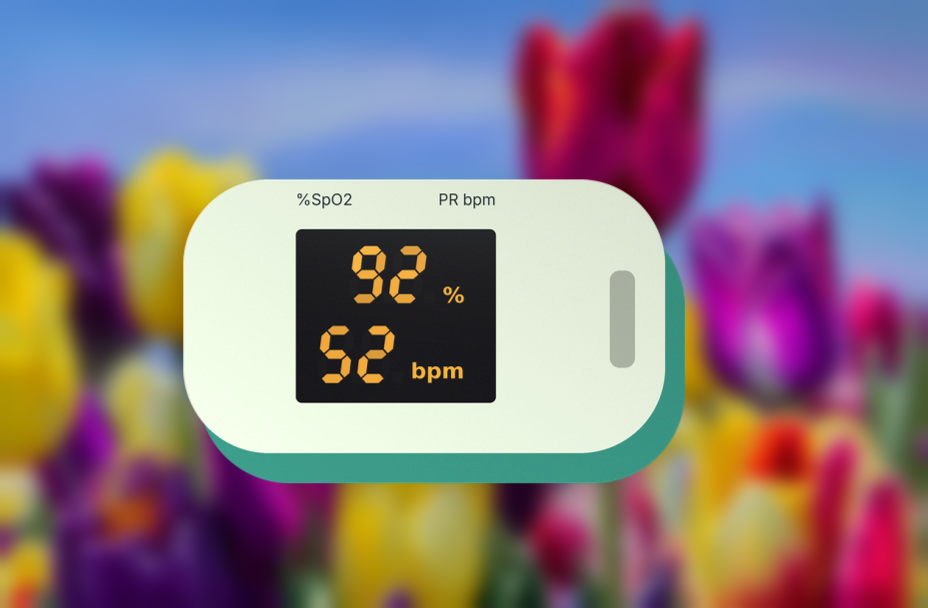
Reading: 92%
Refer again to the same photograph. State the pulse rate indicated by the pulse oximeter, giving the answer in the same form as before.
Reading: 52bpm
